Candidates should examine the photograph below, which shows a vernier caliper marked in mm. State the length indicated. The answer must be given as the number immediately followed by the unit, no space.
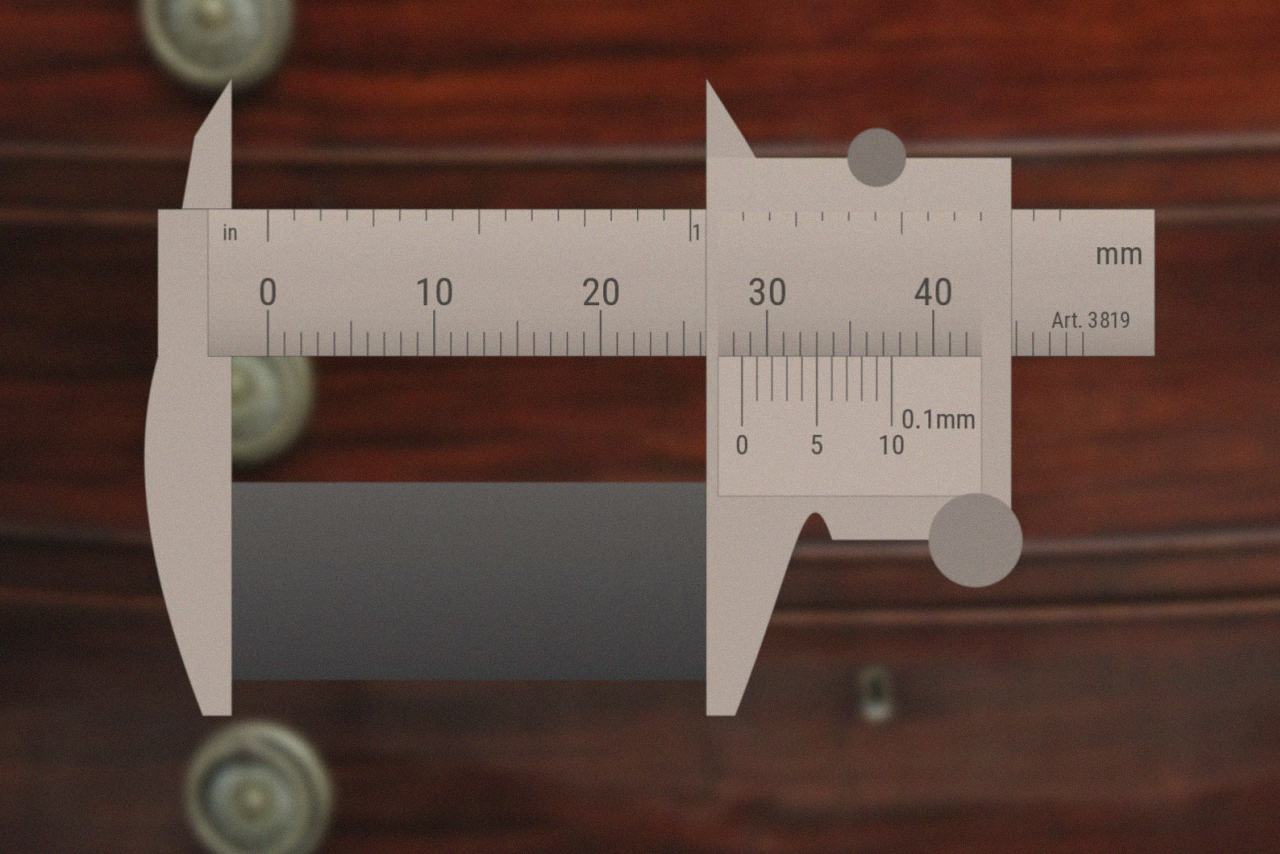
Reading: 28.5mm
